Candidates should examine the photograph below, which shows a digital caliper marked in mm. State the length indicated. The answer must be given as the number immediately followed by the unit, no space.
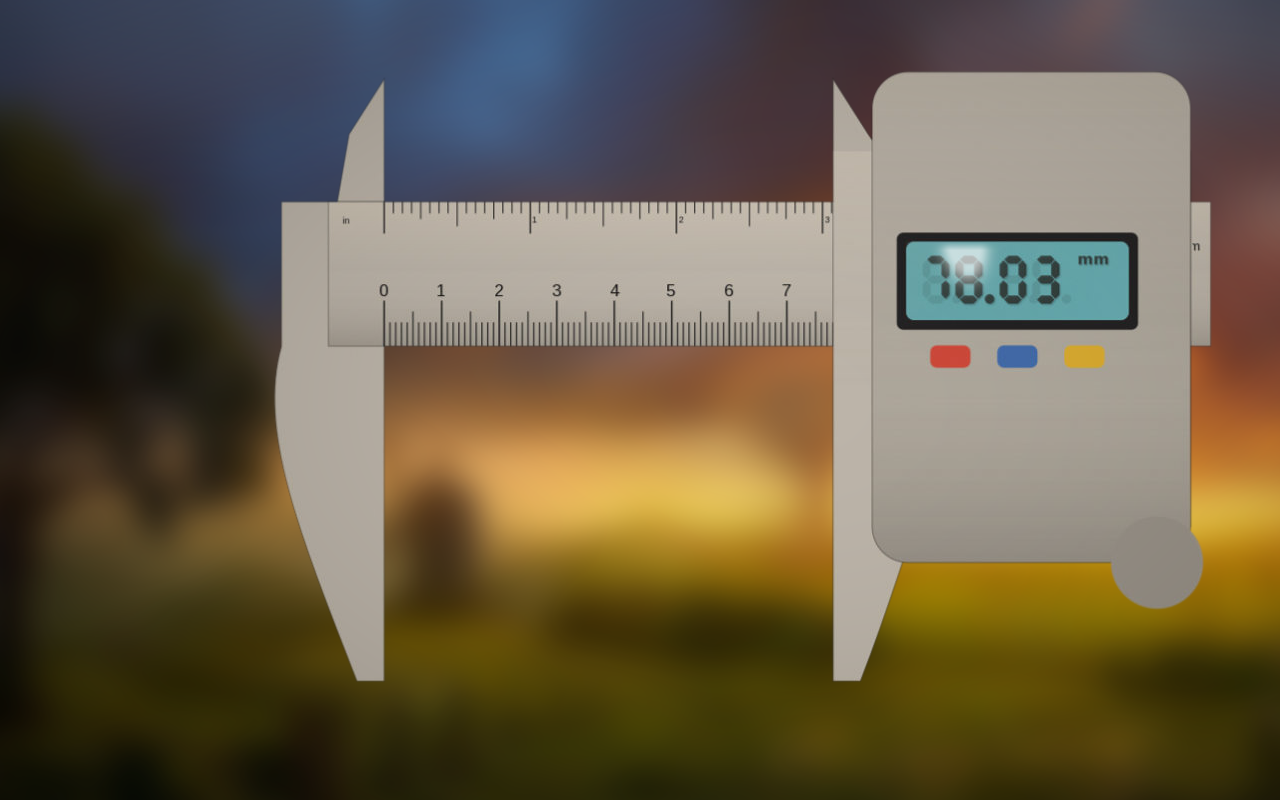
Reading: 78.03mm
